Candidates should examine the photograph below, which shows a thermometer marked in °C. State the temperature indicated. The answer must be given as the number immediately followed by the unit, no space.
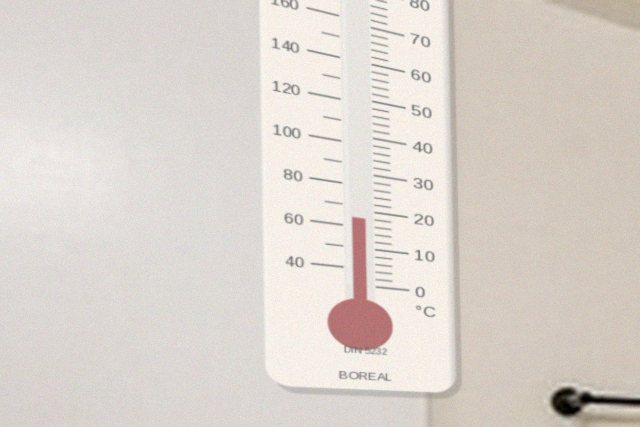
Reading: 18°C
